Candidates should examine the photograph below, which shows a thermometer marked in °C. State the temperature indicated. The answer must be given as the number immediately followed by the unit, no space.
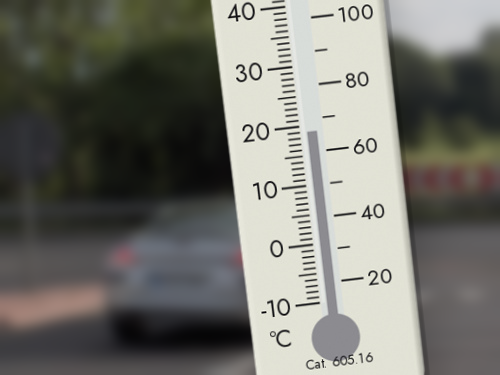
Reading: 19°C
